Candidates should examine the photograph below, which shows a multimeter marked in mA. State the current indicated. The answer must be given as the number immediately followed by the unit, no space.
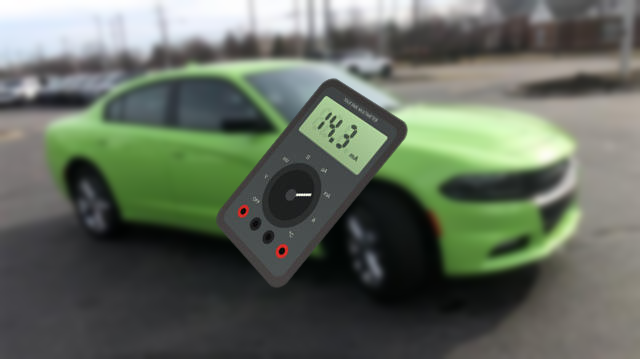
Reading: 14.3mA
